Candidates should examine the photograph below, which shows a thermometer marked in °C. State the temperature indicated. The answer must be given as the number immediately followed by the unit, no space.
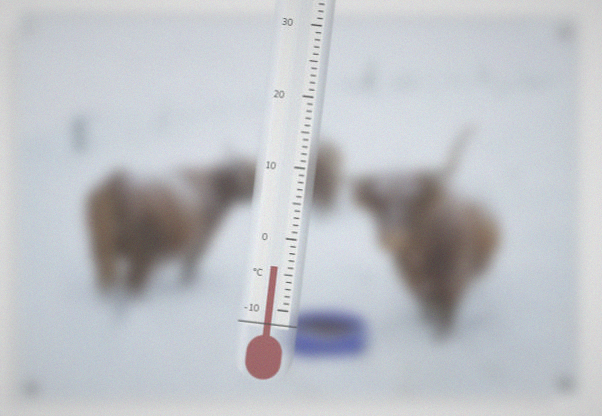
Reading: -4°C
